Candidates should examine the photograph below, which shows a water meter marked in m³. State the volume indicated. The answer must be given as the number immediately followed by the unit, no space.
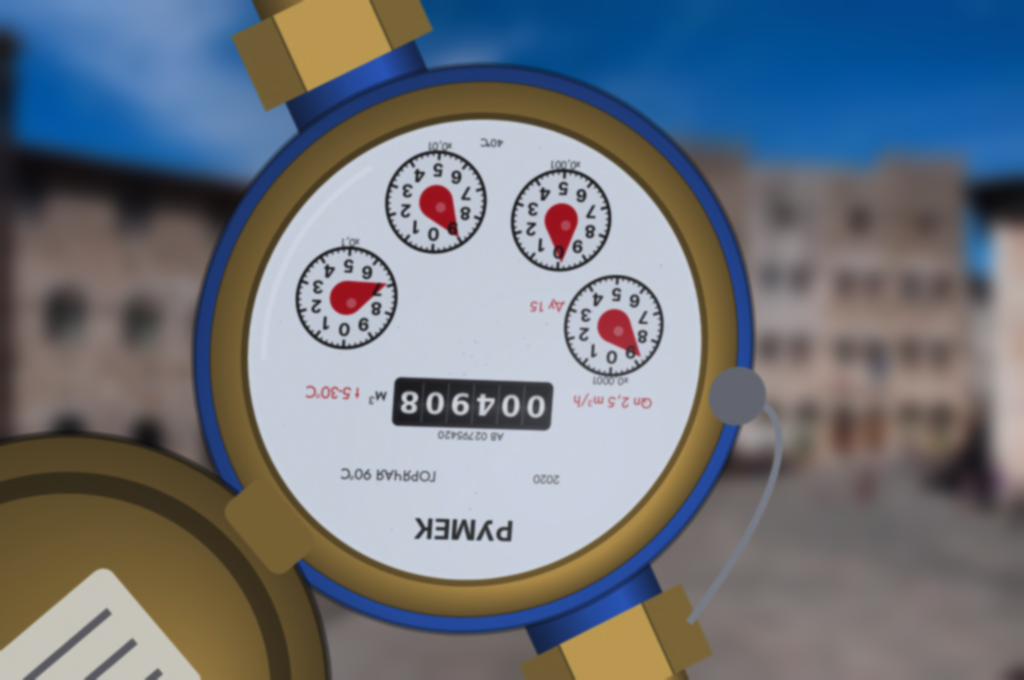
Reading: 4908.6898m³
